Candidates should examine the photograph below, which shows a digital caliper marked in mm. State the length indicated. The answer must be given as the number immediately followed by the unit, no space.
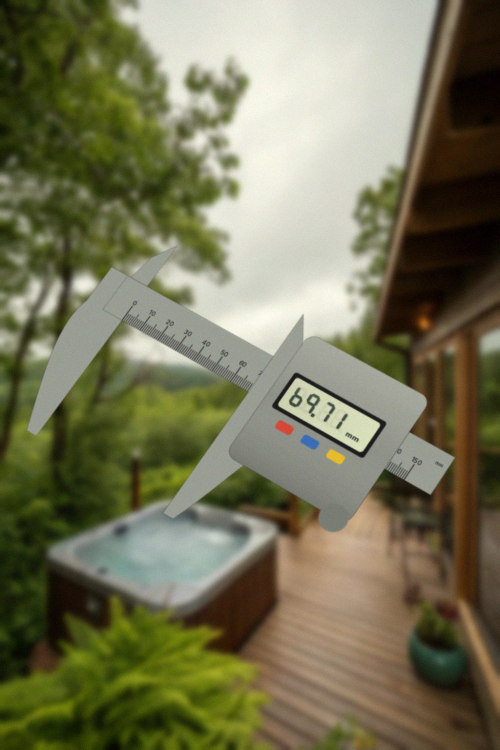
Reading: 69.71mm
